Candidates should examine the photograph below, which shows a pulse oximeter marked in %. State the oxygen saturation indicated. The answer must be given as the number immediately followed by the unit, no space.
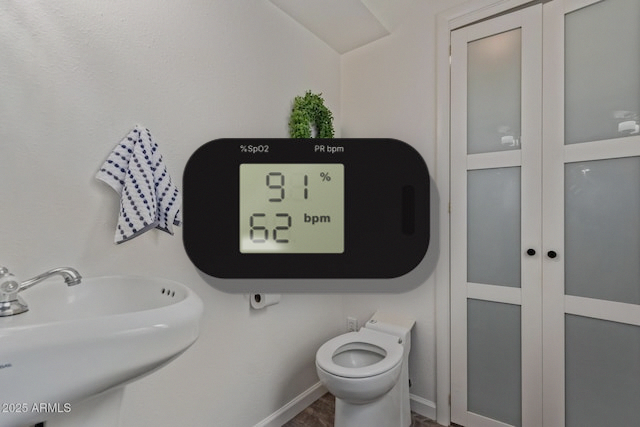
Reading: 91%
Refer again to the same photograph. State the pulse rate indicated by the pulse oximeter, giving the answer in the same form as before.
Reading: 62bpm
